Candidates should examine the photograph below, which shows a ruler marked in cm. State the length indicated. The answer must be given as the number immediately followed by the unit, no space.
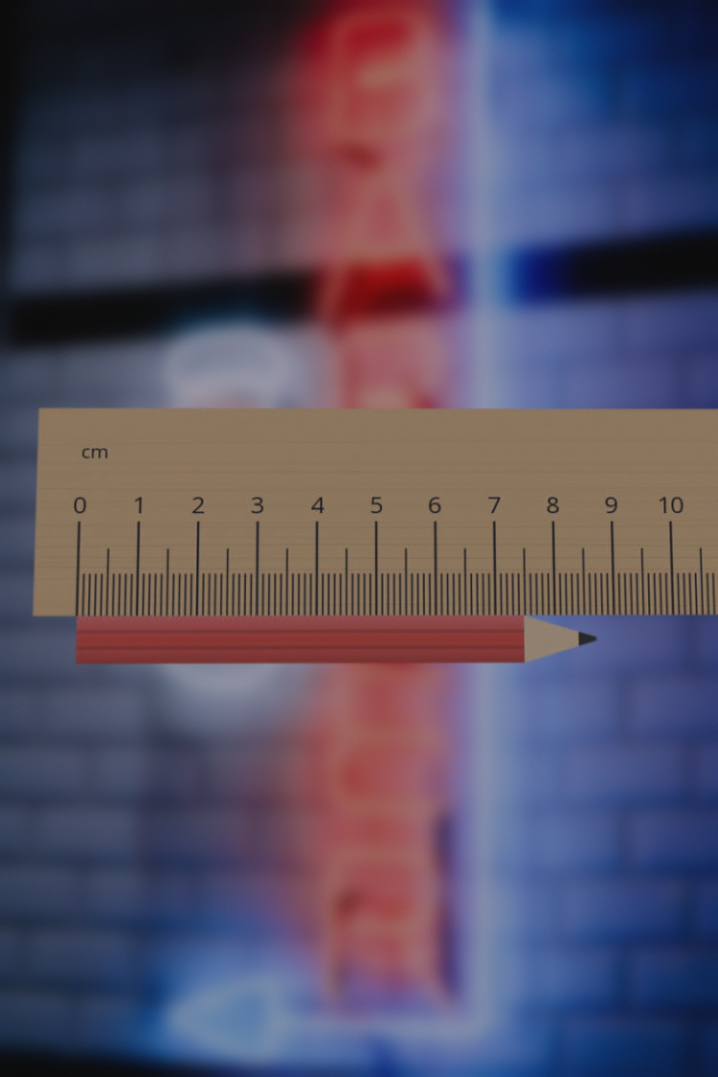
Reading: 8.7cm
